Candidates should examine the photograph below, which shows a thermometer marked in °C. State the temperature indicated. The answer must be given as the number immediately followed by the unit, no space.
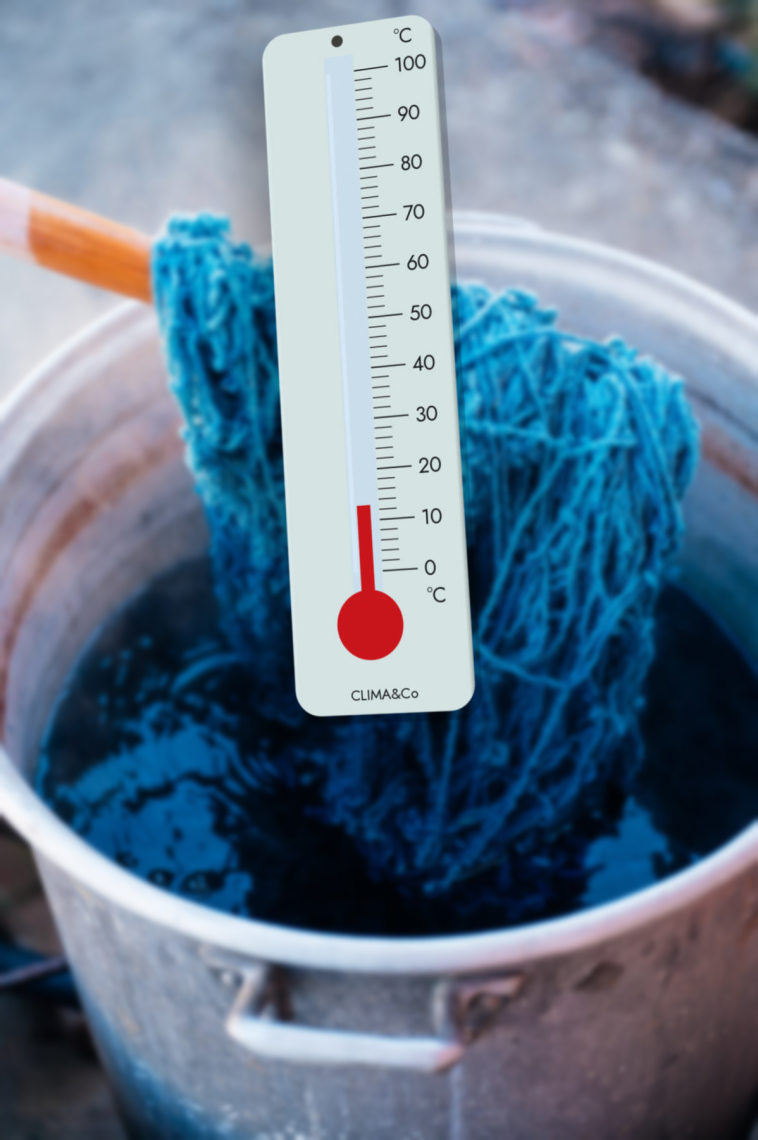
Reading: 13°C
